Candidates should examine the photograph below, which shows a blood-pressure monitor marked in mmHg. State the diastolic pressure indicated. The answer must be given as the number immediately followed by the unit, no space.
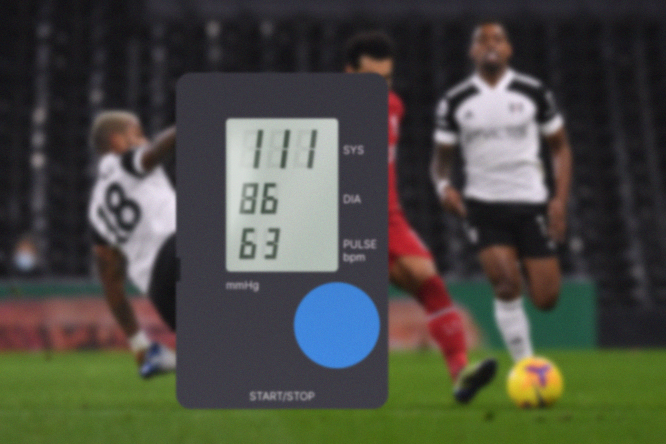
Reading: 86mmHg
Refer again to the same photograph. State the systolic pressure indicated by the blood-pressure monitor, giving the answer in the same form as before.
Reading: 111mmHg
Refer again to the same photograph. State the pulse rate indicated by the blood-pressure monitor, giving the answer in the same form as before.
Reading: 63bpm
